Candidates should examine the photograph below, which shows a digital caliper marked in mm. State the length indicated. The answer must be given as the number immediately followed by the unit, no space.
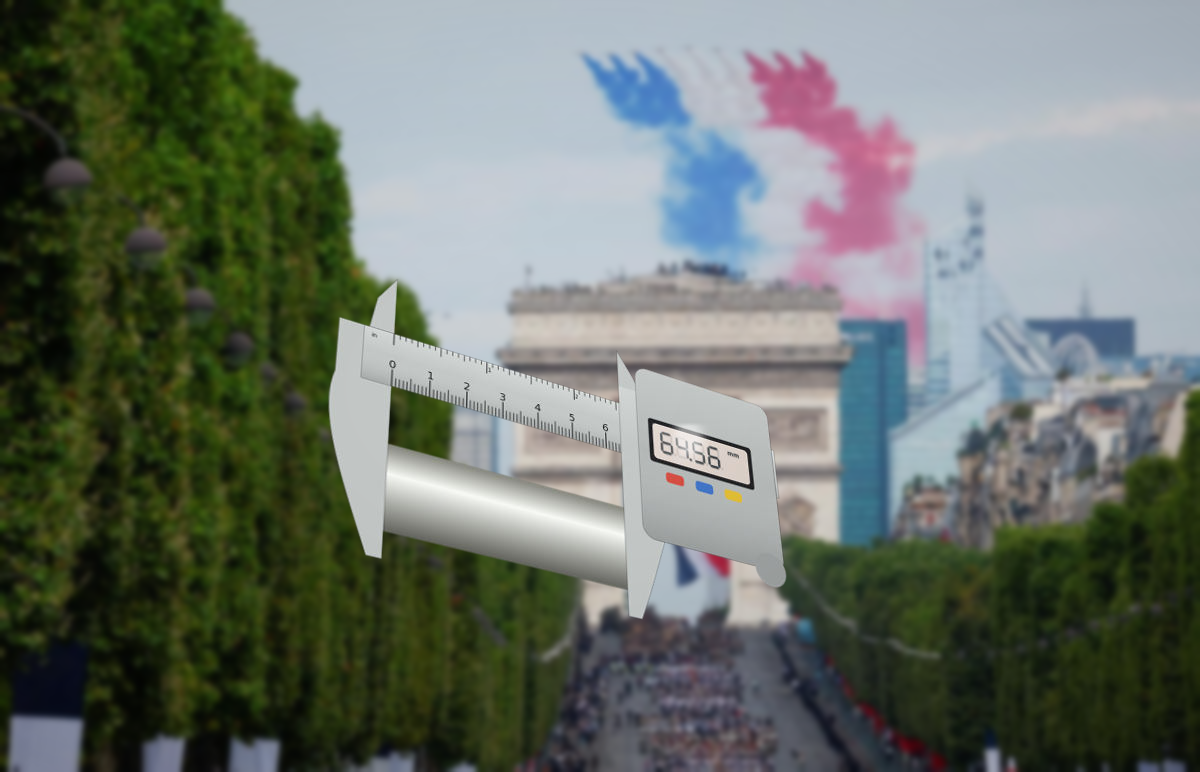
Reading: 64.56mm
